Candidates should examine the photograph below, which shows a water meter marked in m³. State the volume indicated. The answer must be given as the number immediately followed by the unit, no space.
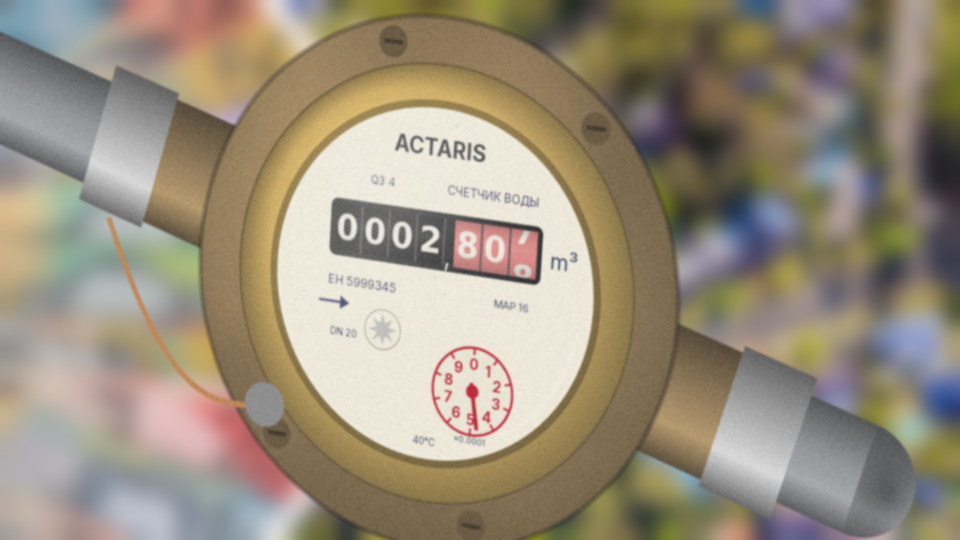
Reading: 2.8074m³
